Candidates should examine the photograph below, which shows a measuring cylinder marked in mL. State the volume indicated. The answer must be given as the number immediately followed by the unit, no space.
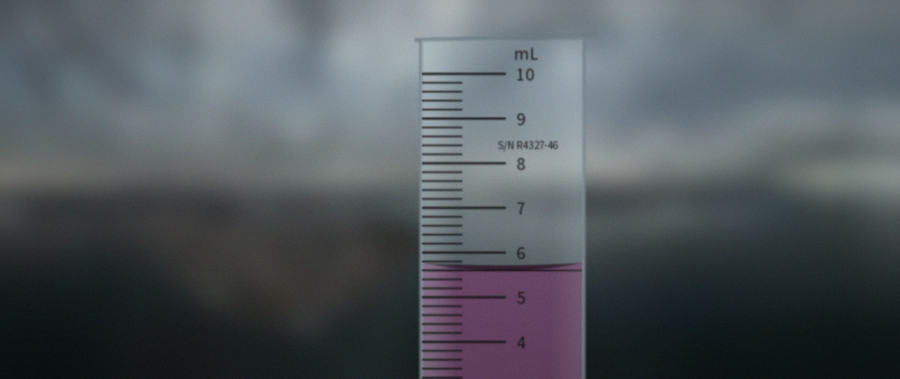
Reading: 5.6mL
